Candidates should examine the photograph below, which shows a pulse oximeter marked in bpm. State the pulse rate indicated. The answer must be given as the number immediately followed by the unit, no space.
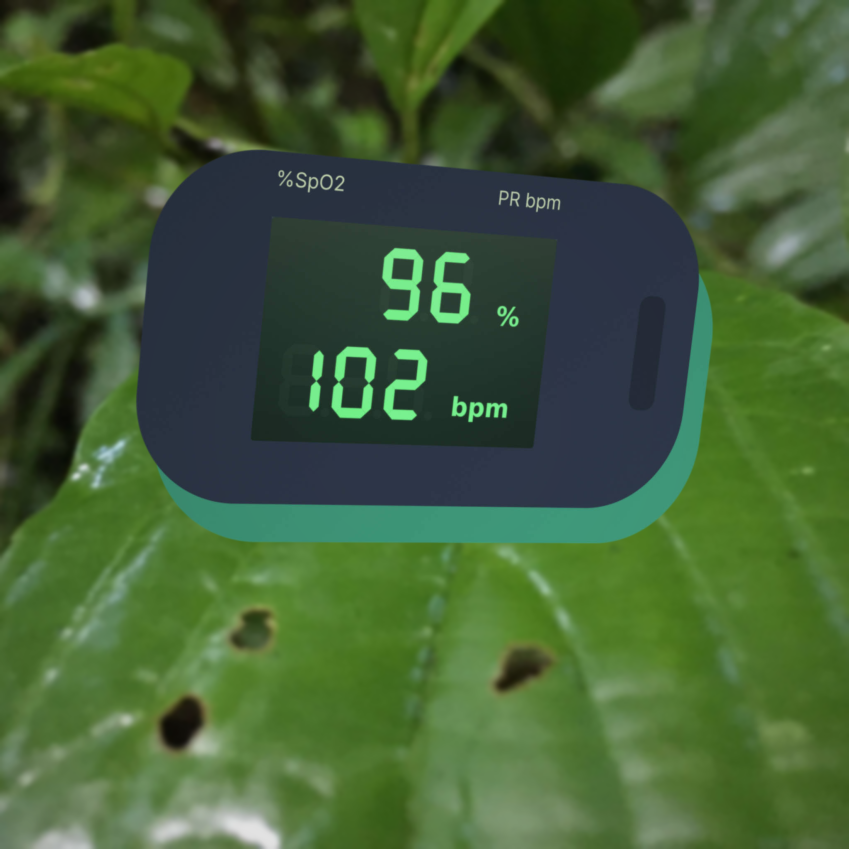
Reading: 102bpm
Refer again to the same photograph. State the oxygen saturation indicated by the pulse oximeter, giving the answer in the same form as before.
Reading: 96%
